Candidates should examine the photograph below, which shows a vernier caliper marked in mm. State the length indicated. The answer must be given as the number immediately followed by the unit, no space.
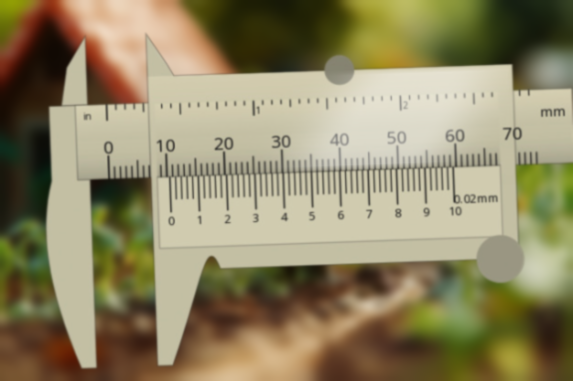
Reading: 10.5mm
